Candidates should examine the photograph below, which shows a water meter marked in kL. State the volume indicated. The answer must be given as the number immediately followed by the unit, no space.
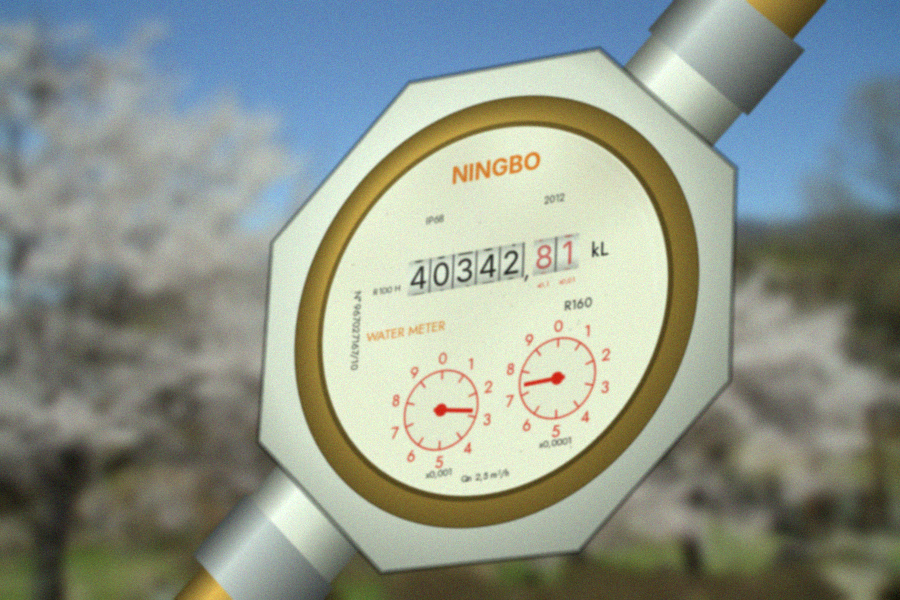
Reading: 40342.8127kL
